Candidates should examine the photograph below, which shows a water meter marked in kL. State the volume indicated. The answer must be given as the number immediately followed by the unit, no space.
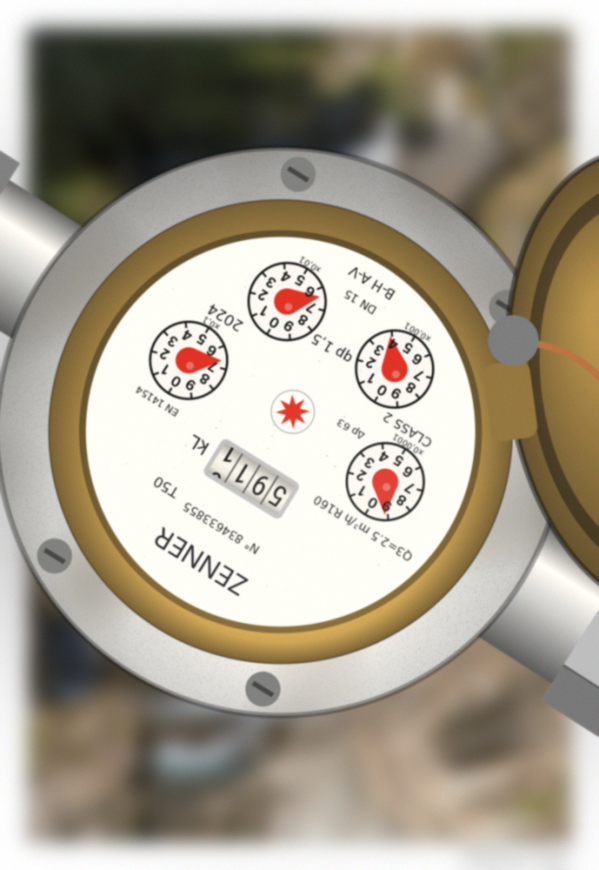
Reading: 5910.6639kL
